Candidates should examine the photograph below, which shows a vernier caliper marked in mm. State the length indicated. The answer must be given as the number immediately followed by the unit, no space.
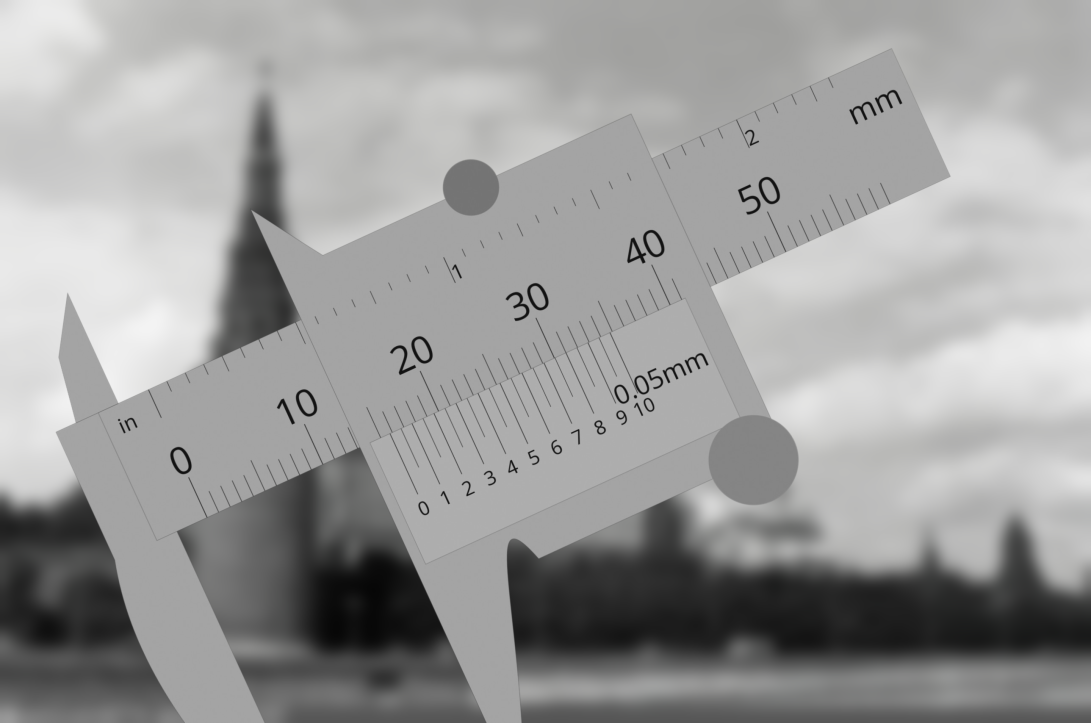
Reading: 15.8mm
